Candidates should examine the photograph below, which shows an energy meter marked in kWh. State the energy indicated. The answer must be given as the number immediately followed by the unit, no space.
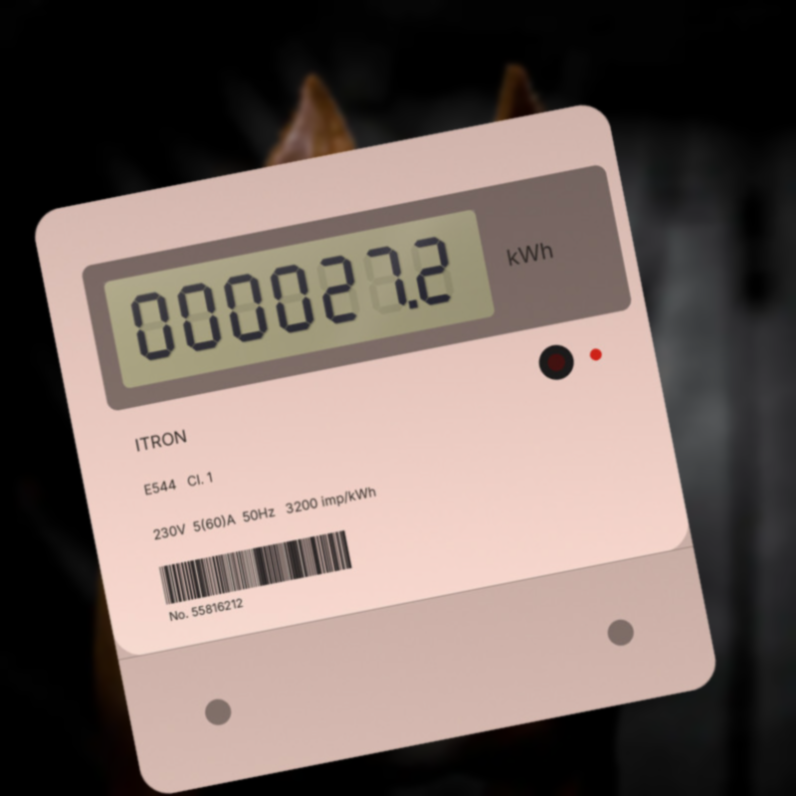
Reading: 27.2kWh
